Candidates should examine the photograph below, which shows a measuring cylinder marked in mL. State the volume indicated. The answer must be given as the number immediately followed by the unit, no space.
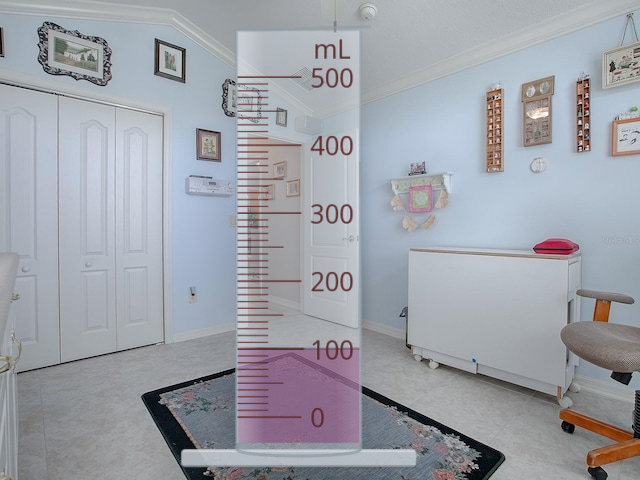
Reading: 100mL
